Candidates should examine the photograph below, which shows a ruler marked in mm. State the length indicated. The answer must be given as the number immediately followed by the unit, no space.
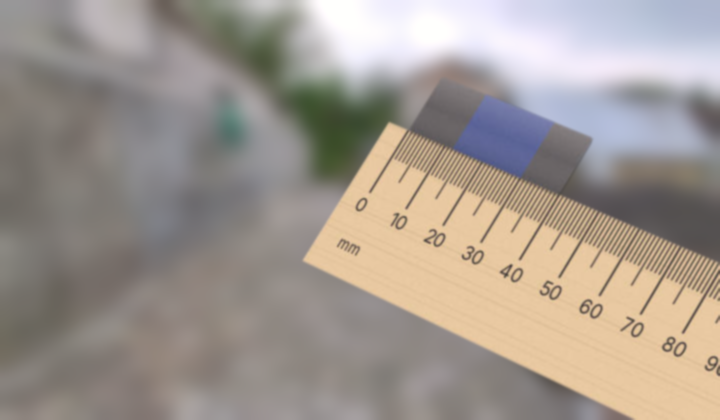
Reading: 40mm
